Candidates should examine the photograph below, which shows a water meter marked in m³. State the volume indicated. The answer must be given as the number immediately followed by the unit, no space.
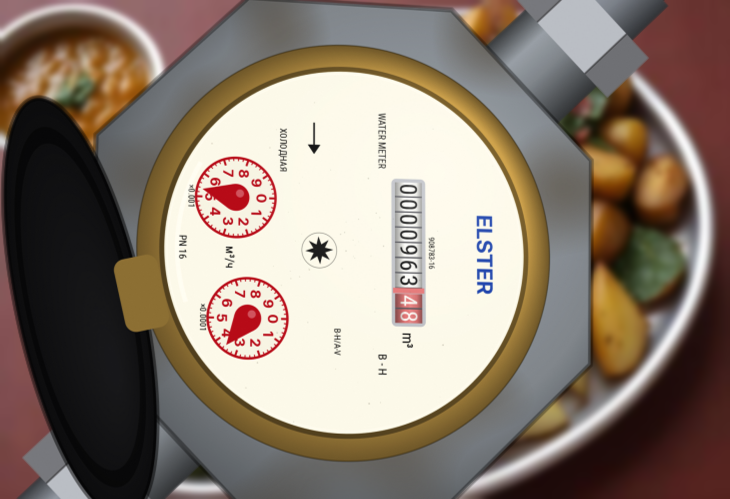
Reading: 963.4853m³
